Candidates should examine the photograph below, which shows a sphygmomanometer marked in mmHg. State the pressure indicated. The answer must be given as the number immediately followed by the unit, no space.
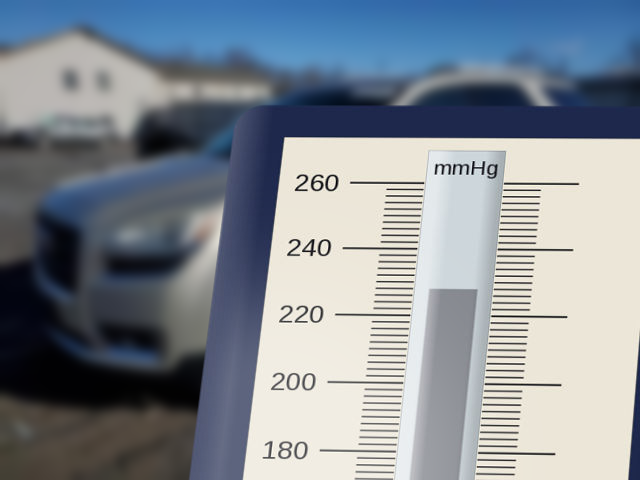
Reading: 228mmHg
